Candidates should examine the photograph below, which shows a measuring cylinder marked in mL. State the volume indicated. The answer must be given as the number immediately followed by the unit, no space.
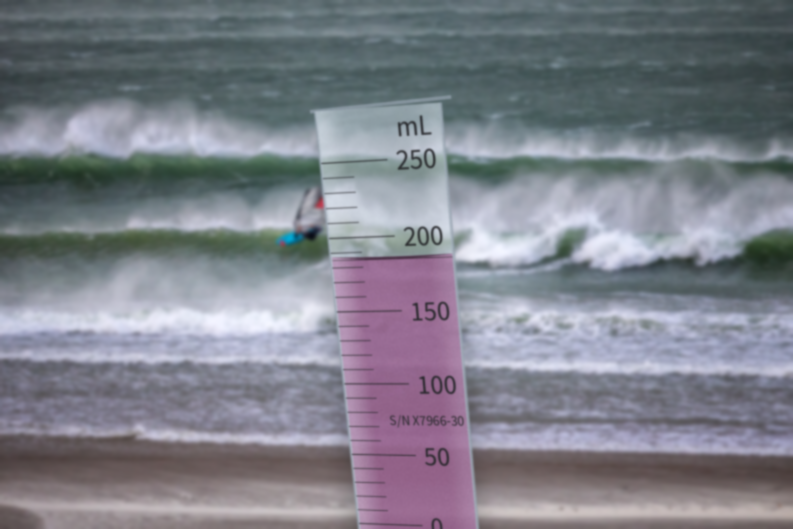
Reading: 185mL
